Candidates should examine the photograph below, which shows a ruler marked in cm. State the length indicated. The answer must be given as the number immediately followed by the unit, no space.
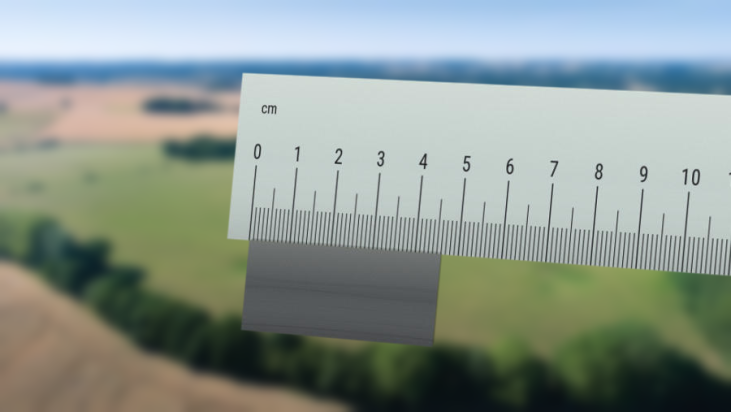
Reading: 4.6cm
